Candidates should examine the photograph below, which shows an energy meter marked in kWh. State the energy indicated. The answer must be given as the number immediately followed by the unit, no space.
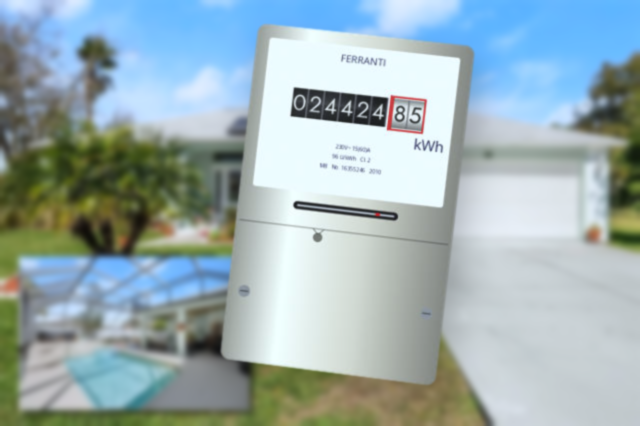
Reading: 24424.85kWh
